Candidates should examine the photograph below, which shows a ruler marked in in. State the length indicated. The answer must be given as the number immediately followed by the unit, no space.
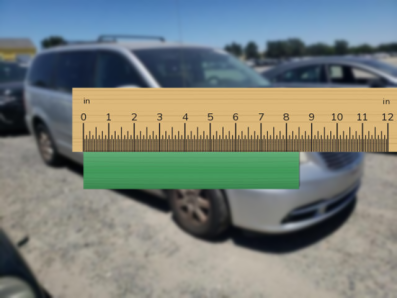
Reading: 8.5in
